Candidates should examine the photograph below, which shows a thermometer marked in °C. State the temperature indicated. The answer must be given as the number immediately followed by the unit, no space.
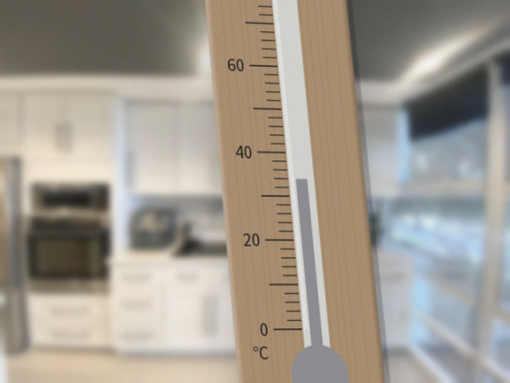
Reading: 34°C
